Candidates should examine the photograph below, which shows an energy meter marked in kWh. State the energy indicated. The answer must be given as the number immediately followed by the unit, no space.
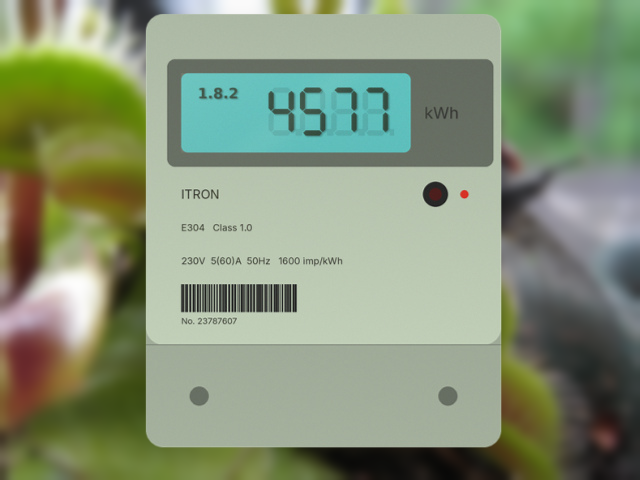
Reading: 4577kWh
